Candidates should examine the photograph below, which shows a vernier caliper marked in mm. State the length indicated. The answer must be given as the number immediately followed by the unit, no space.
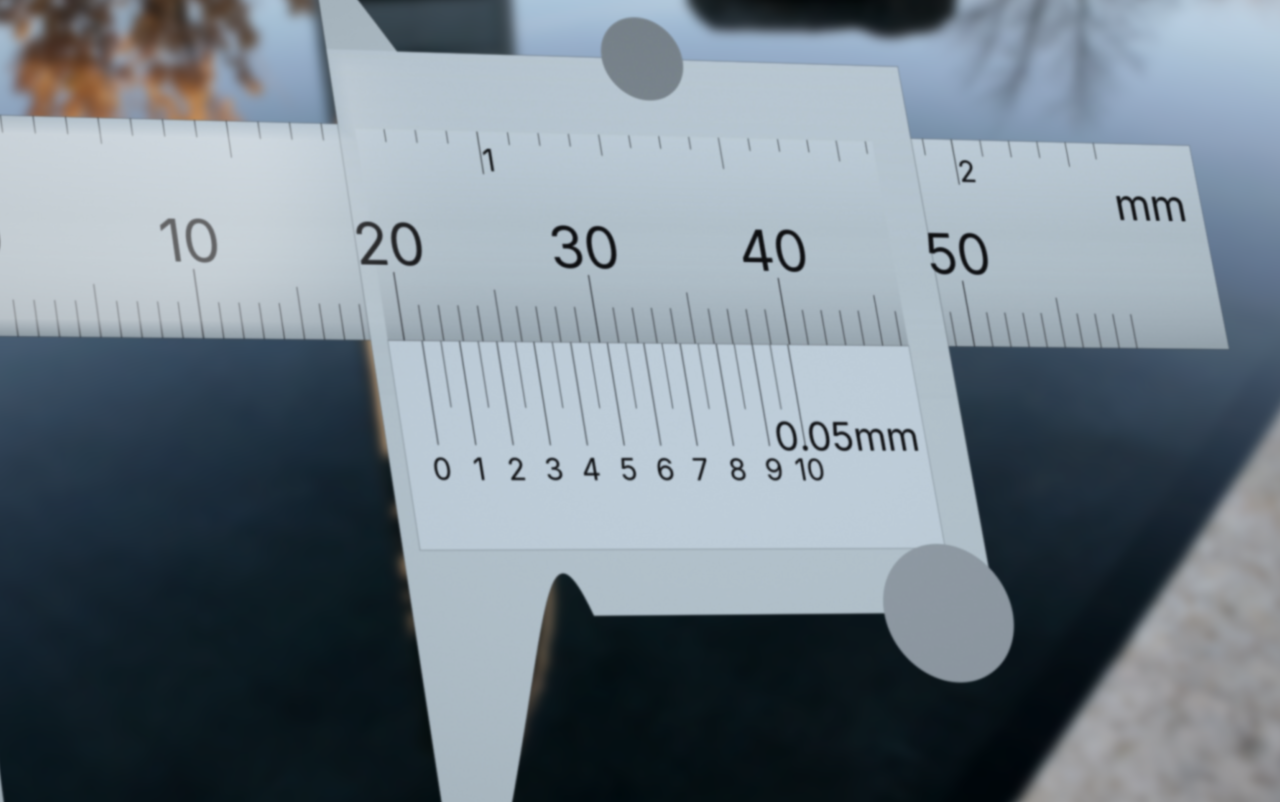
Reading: 20.9mm
